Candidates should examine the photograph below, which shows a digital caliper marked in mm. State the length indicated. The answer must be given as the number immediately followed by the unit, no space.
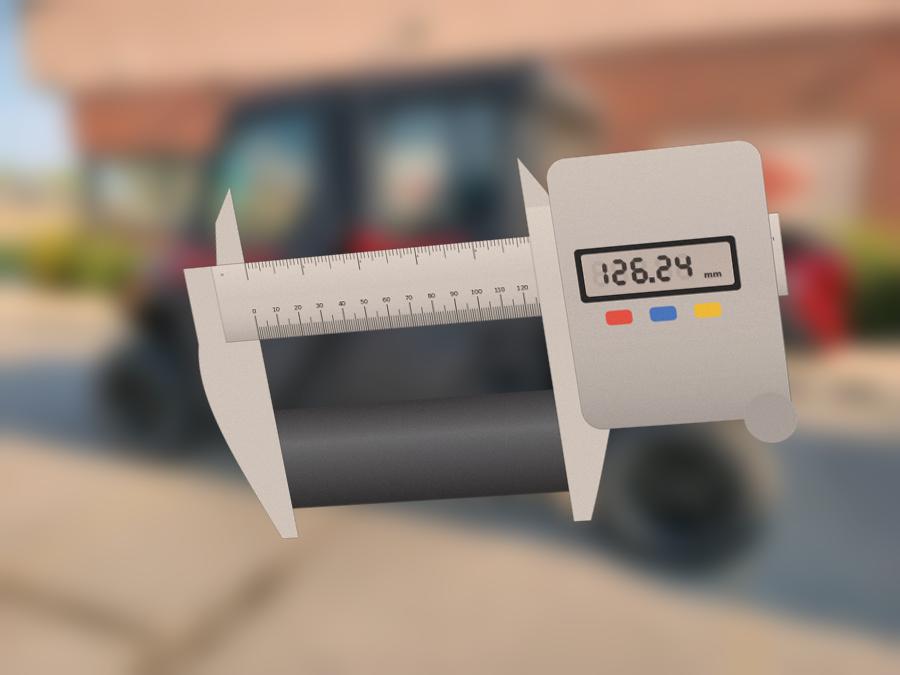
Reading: 126.24mm
